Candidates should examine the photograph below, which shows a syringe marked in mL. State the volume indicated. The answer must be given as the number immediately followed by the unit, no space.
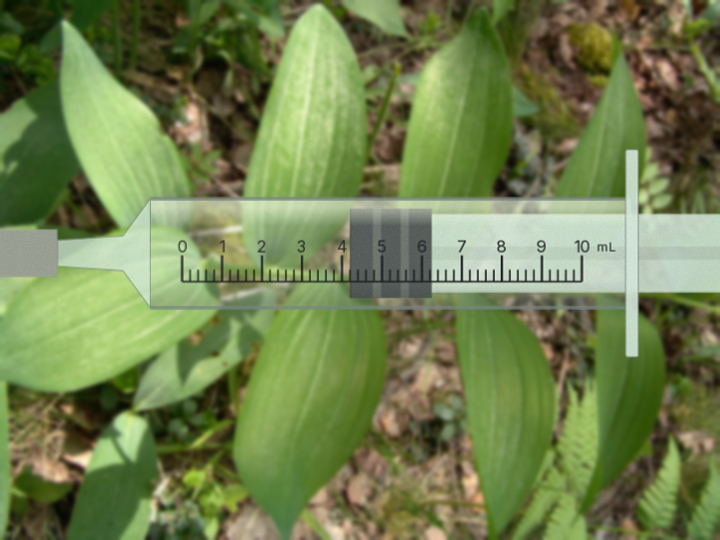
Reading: 4.2mL
